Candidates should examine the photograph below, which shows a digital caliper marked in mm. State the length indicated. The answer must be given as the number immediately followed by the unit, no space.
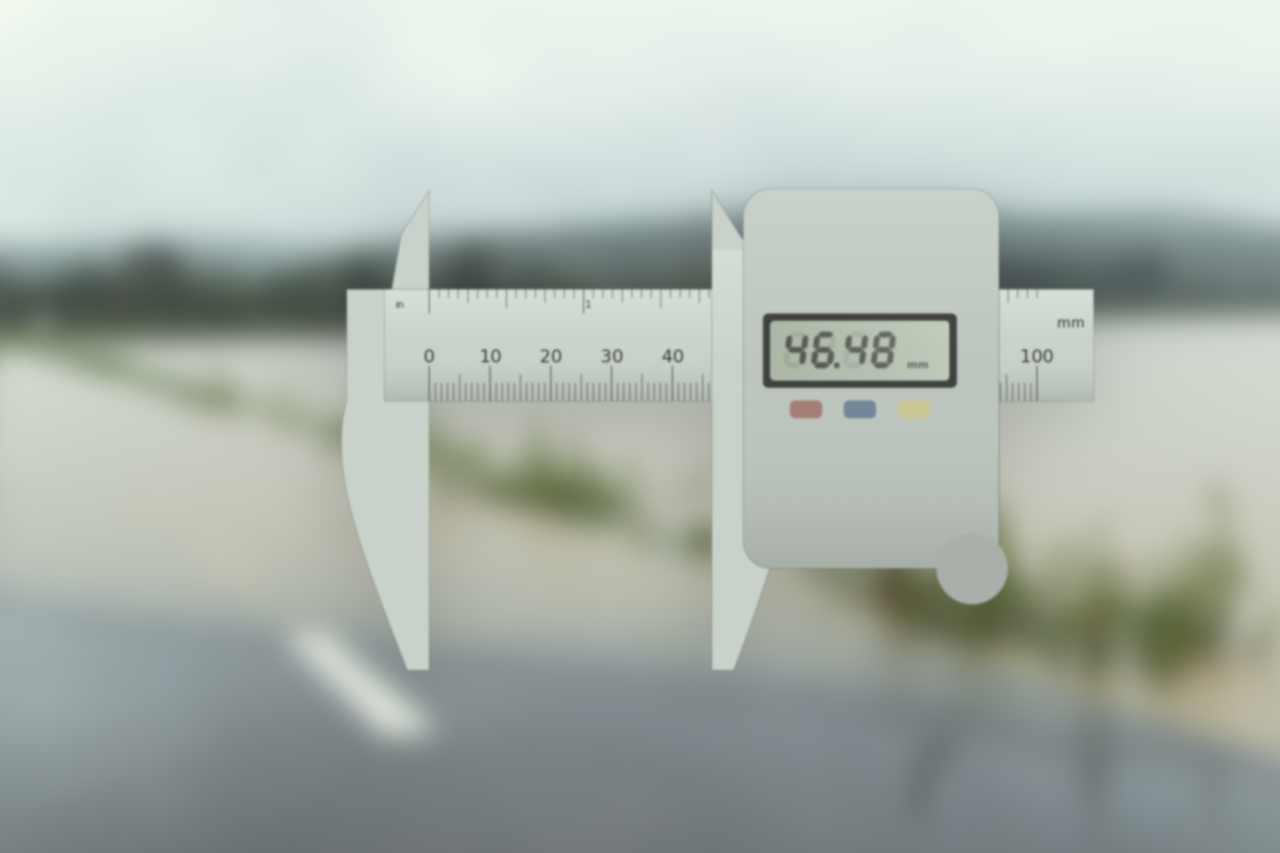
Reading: 46.48mm
